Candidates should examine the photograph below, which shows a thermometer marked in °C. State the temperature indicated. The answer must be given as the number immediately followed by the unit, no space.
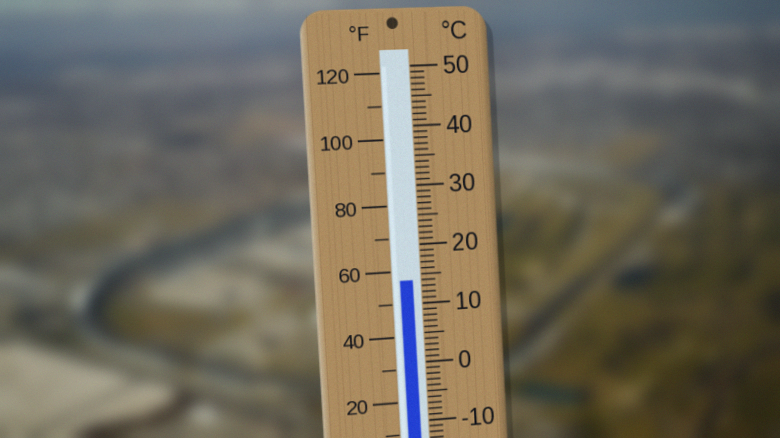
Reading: 14°C
